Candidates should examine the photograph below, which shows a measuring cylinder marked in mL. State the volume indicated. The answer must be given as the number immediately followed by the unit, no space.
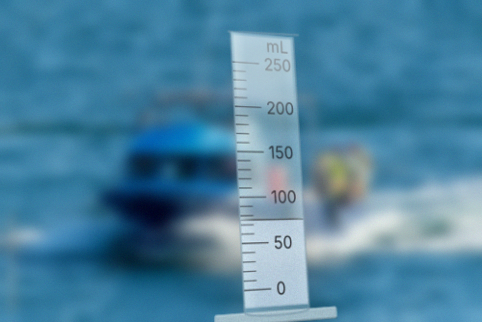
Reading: 75mL
